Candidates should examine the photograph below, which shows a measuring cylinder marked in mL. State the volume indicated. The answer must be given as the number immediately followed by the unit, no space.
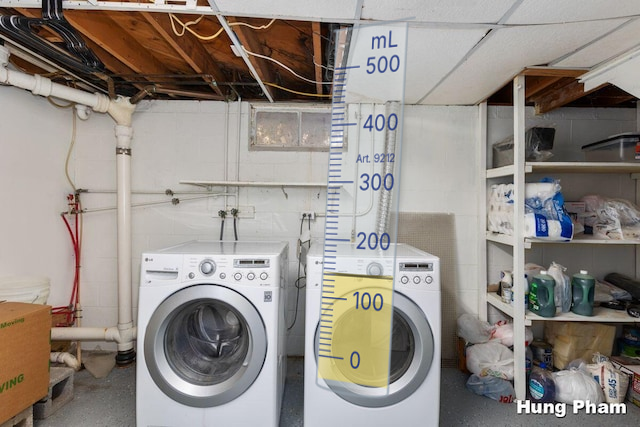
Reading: 140mL
